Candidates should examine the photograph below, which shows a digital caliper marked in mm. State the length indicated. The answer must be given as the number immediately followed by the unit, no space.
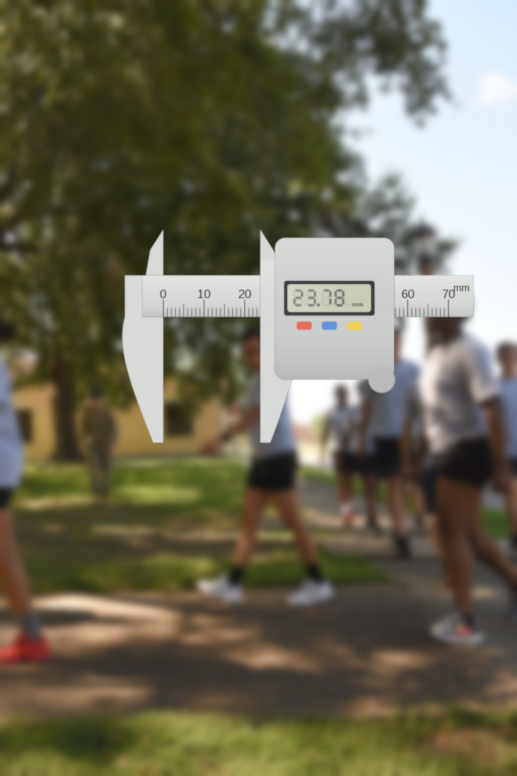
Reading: 23.78mm
